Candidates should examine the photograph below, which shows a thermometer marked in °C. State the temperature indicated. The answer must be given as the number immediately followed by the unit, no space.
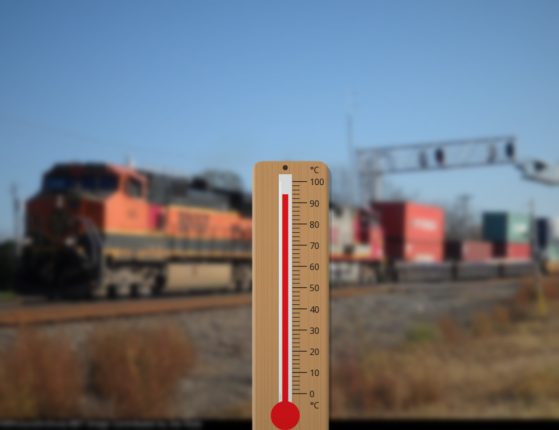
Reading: 94°C
